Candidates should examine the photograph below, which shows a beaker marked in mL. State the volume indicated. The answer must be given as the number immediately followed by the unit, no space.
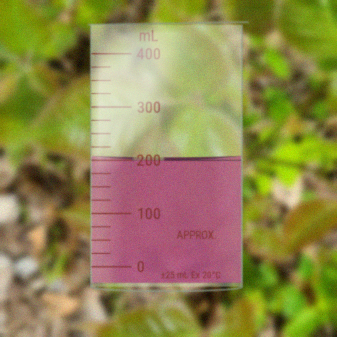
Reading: 200mL
